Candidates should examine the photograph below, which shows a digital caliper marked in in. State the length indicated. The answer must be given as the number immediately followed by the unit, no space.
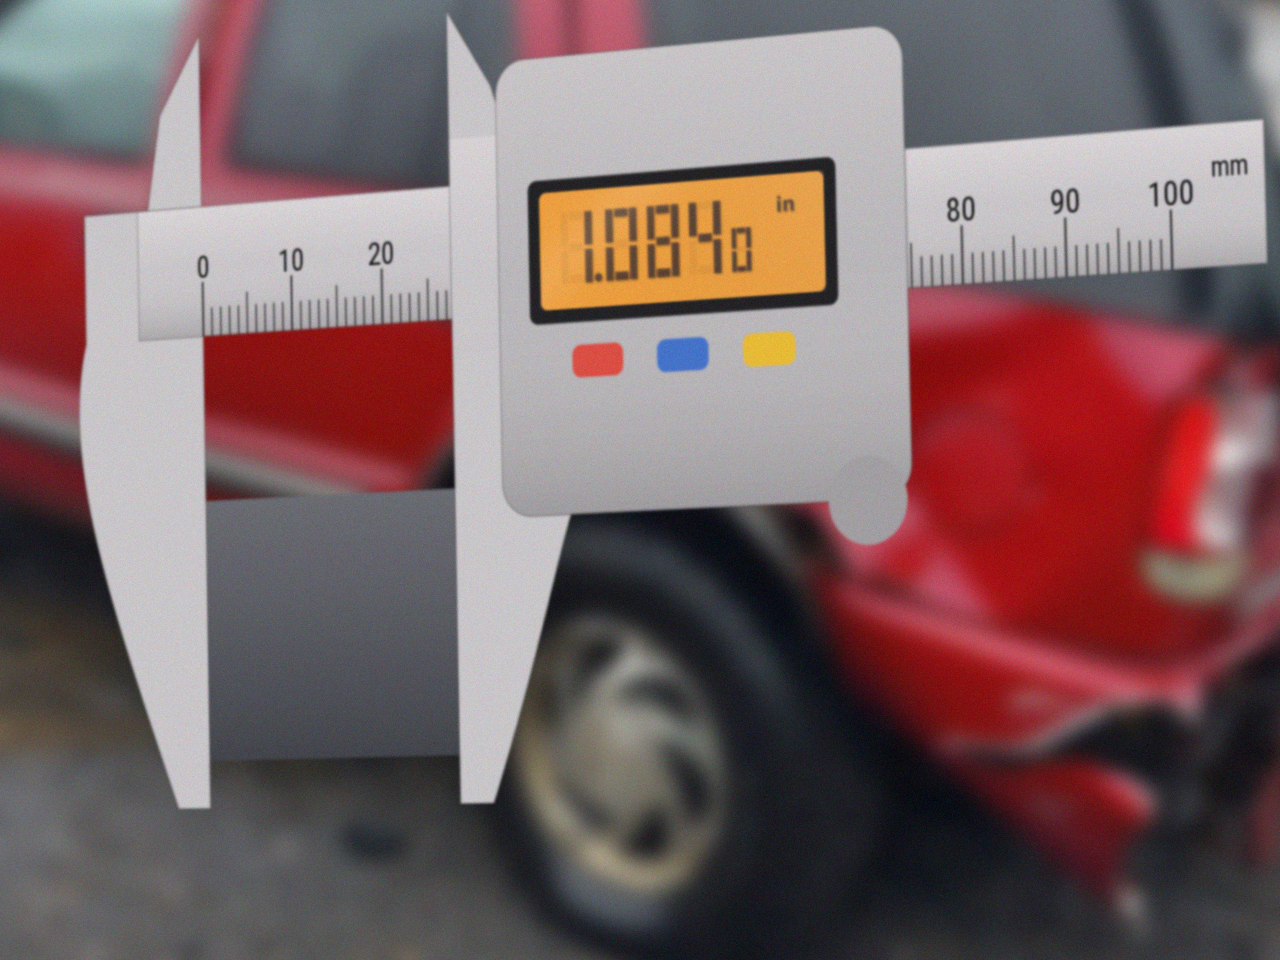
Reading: 1.0840in
